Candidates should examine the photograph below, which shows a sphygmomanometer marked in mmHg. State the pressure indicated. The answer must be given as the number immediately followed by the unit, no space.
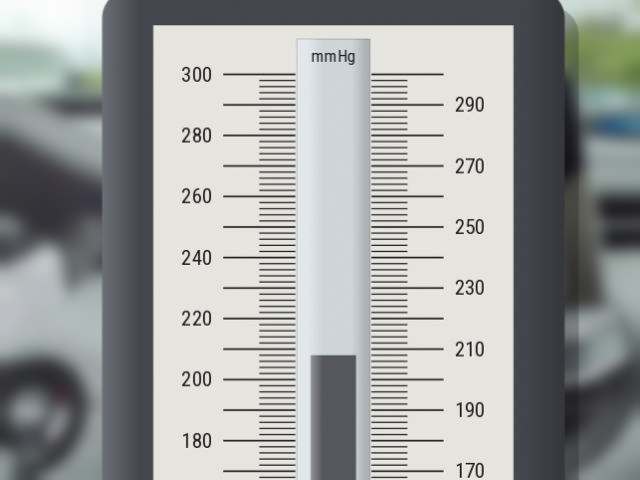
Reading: 208mmHg
